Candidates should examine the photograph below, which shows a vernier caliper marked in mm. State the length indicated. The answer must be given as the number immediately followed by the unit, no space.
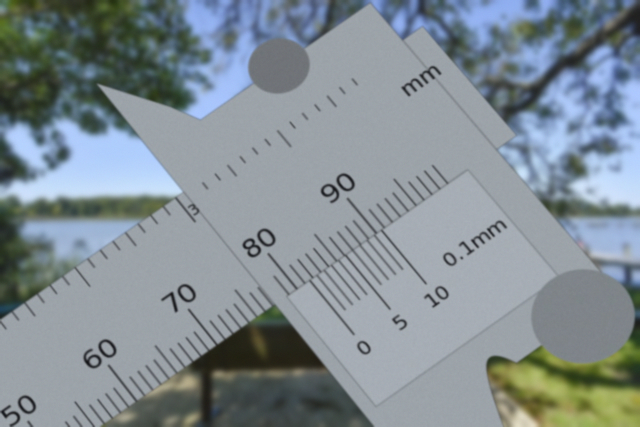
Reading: 81.6mm
